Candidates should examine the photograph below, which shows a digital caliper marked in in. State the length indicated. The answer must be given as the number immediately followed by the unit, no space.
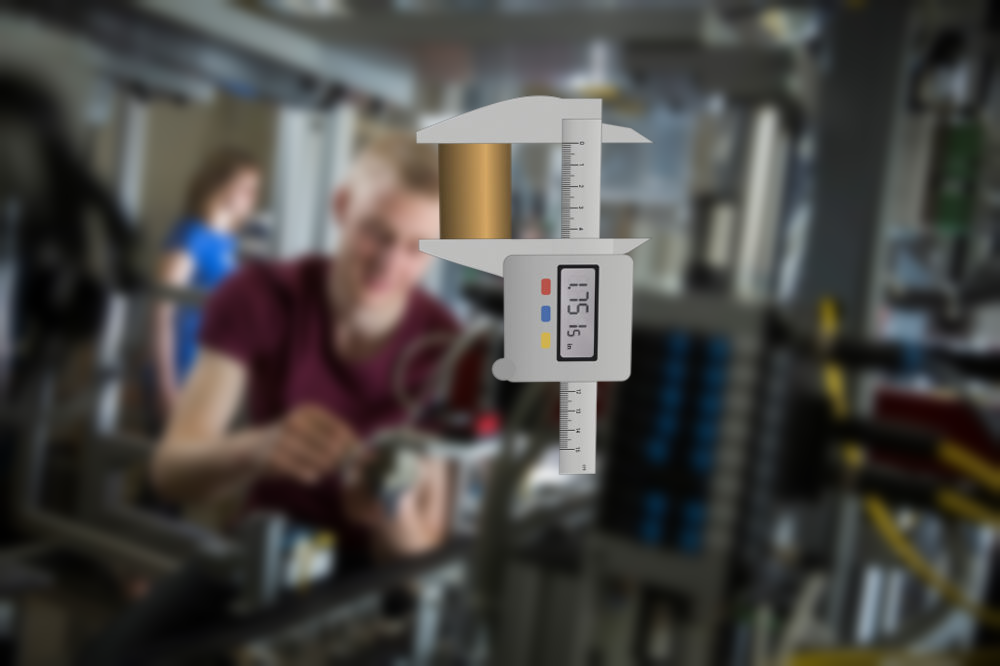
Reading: 1.7515in
